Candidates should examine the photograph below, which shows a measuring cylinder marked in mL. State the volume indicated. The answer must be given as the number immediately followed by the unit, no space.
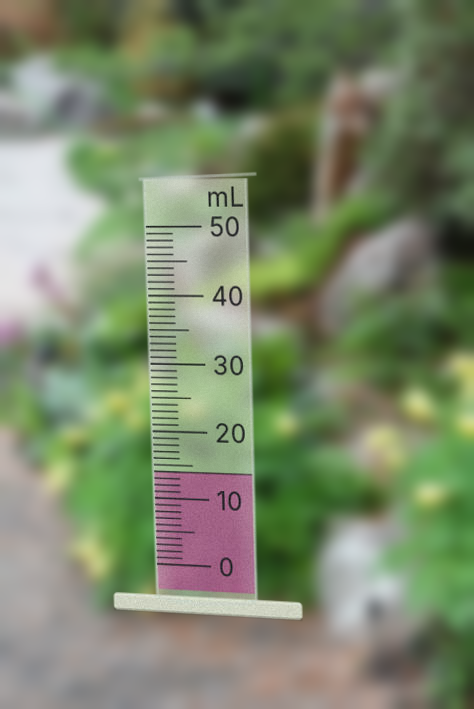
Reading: 14mL
